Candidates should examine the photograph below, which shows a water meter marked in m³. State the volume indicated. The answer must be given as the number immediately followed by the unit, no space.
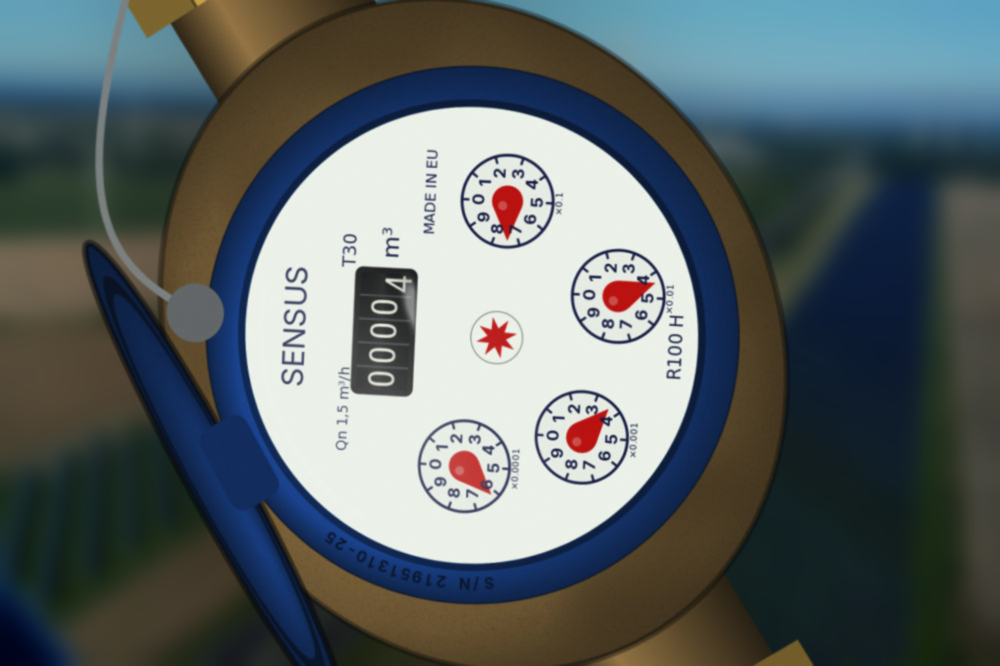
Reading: 3.7436m³
